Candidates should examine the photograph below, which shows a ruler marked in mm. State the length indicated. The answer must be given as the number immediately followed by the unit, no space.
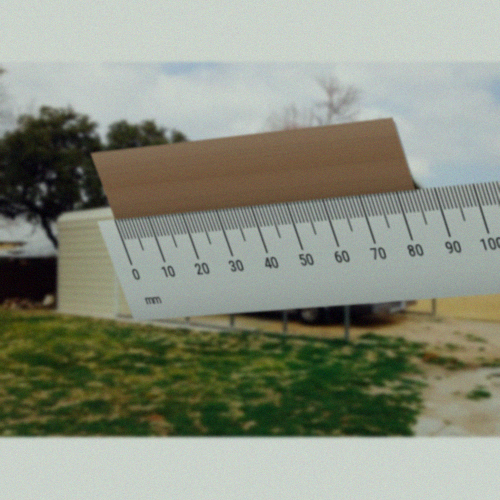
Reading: 85mm
